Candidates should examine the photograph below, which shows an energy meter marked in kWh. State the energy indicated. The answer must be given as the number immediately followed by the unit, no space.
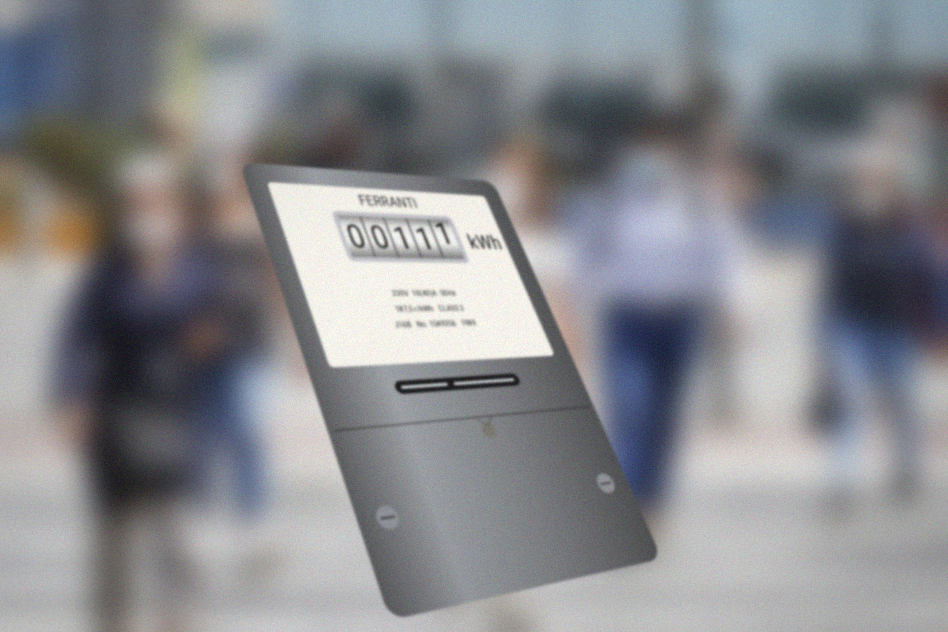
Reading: 111kWh
